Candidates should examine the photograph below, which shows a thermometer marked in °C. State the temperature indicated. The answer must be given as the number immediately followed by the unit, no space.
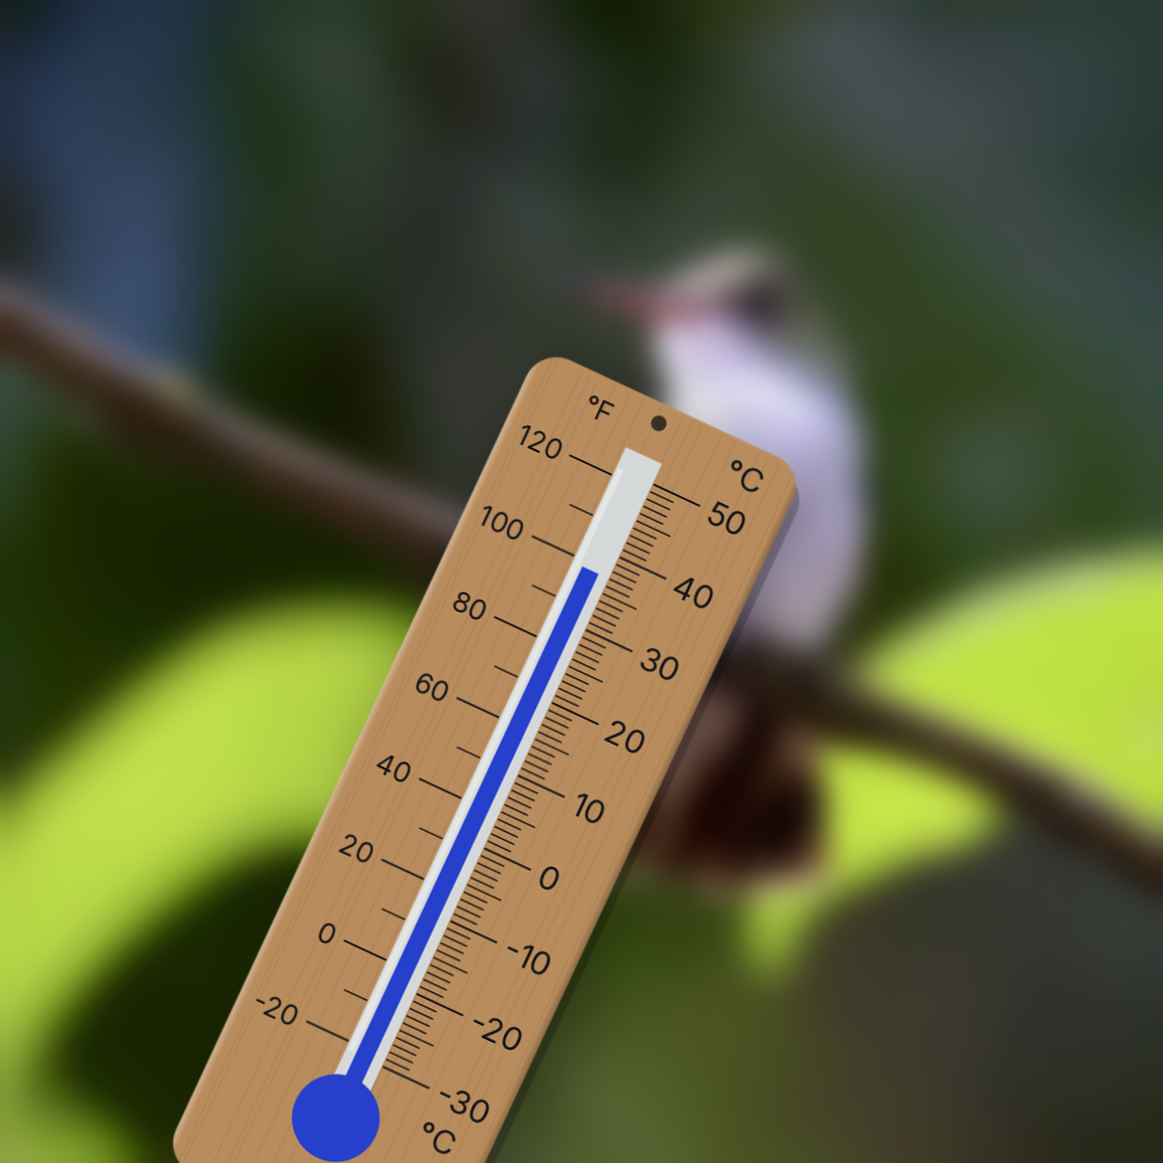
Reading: 37°C
